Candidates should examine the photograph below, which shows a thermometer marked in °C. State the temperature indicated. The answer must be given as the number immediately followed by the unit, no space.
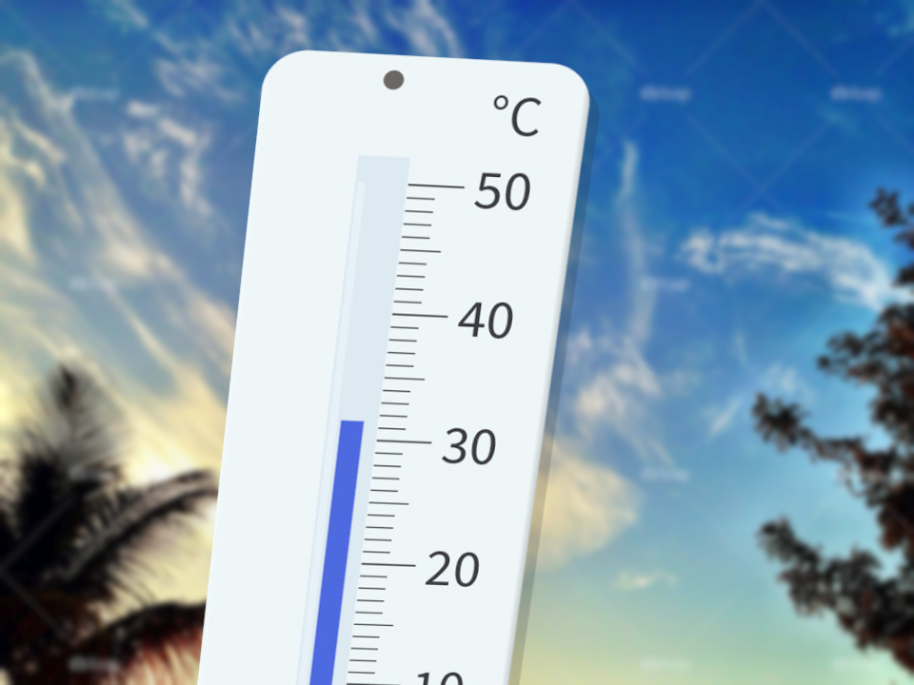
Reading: 31.5°C
